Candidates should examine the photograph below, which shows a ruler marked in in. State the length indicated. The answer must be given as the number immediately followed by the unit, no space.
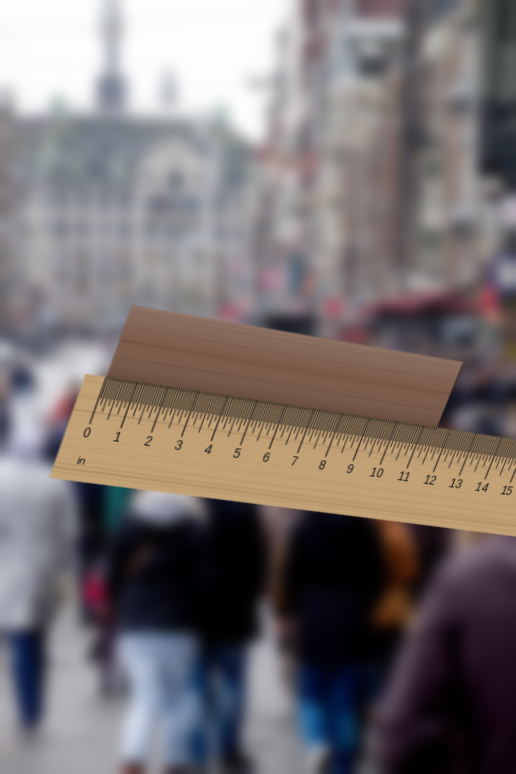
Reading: 11.5in
